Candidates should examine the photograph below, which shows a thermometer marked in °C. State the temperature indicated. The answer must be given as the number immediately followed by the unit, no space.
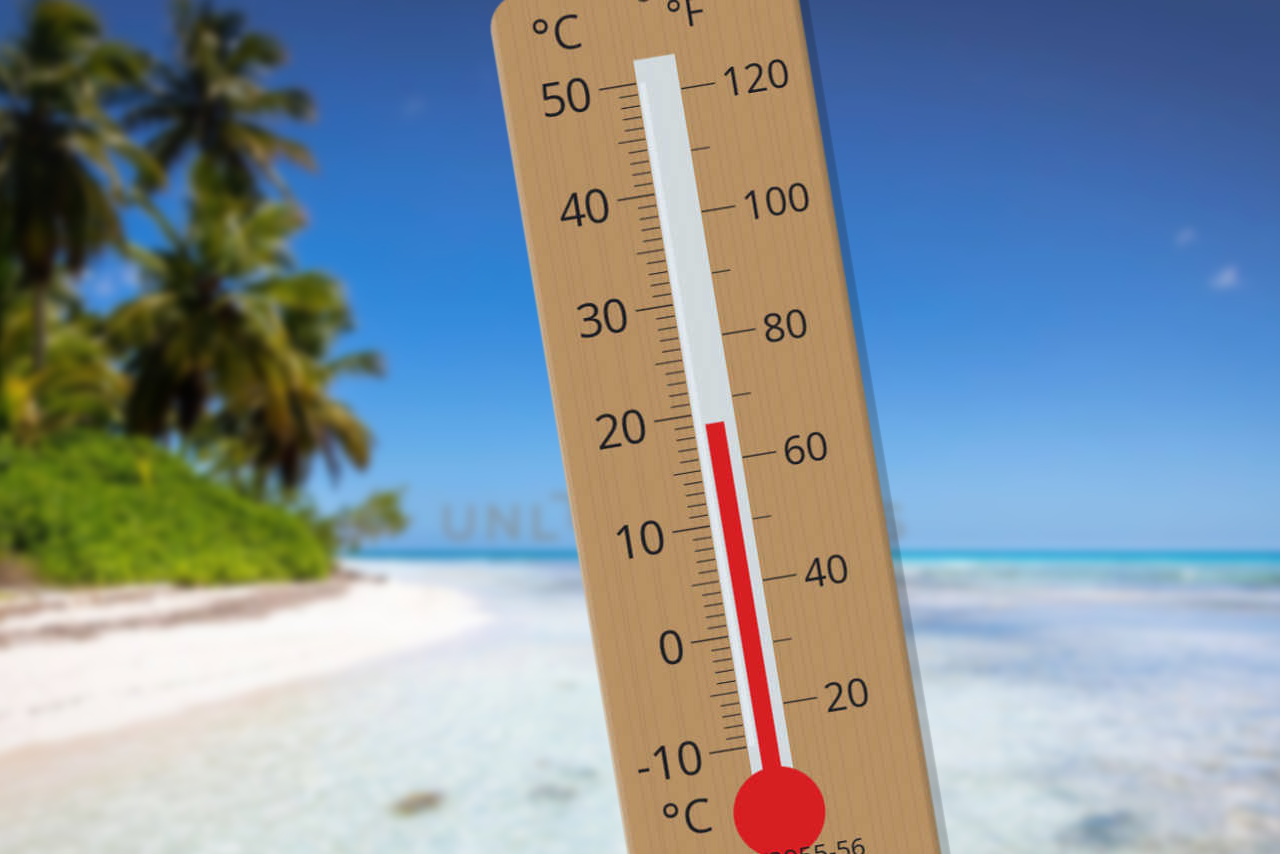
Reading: 19°C
